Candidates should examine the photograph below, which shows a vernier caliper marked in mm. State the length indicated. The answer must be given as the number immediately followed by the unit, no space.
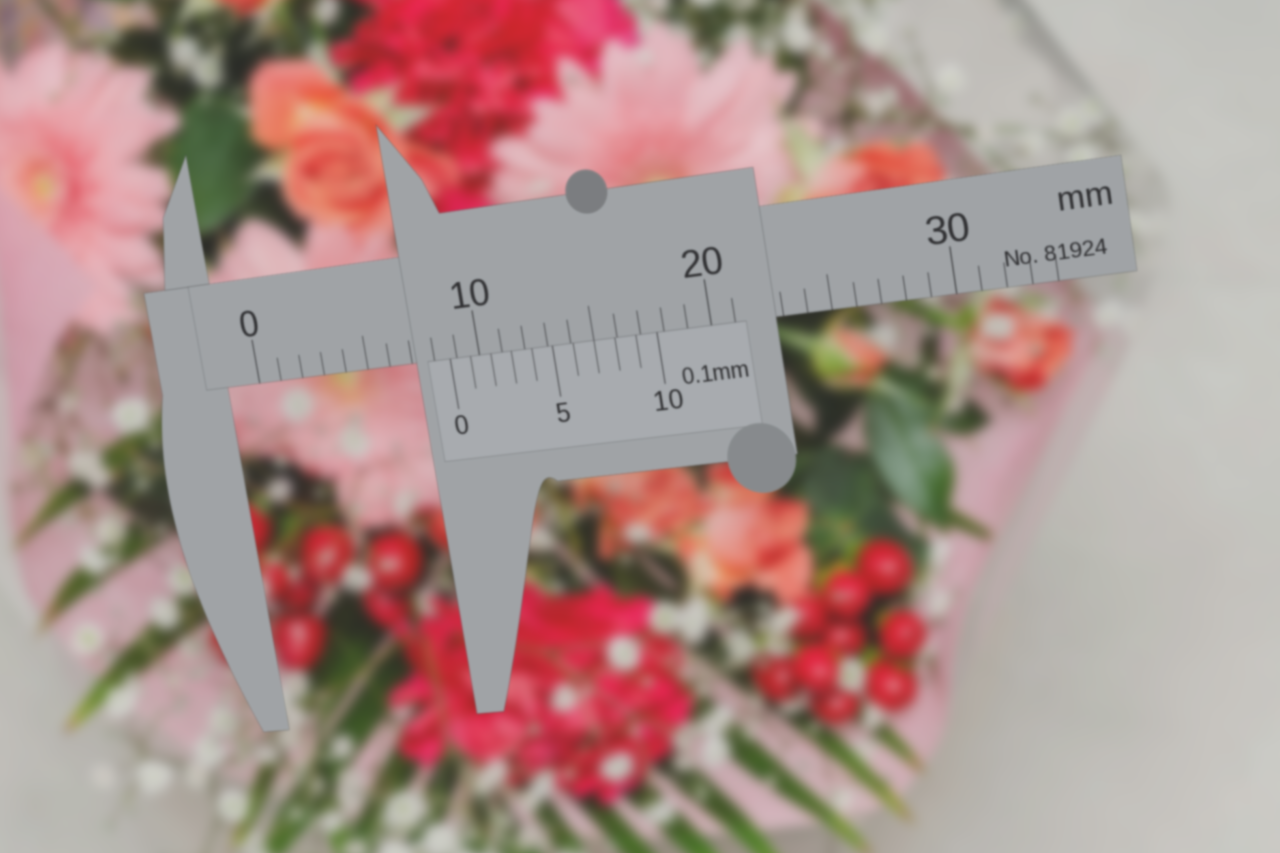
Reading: 8.7mm
